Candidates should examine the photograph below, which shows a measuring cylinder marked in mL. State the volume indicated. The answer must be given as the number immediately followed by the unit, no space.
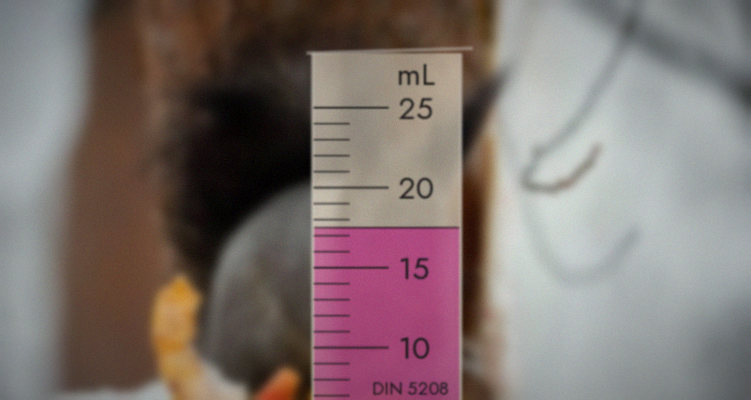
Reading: 17.5mL
